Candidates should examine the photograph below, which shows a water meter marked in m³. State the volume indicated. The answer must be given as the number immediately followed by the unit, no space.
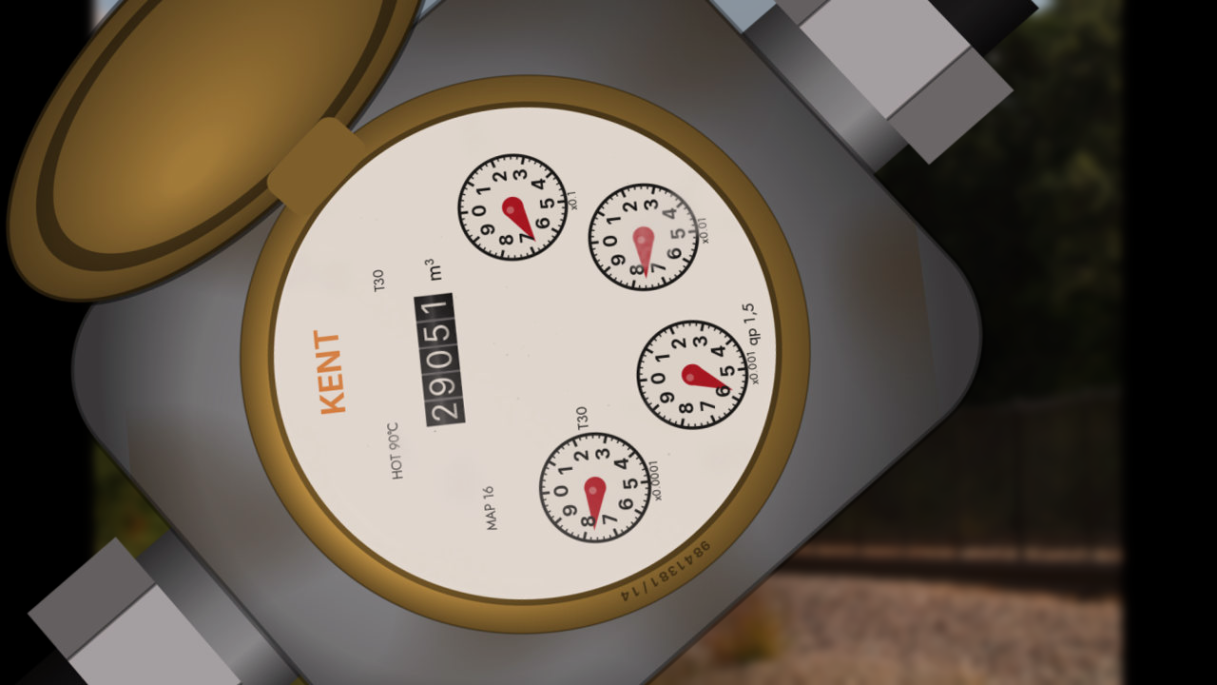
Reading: 29051.6757m³
